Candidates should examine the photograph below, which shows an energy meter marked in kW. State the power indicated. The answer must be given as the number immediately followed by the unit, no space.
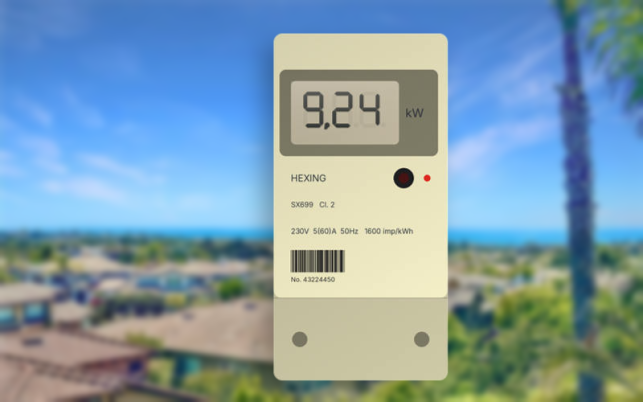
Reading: 9.24kW
